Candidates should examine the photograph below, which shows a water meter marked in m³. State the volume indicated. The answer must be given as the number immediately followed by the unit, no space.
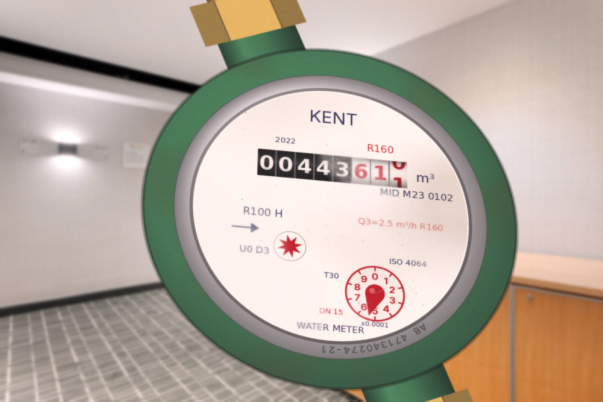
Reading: 443.6105m³
